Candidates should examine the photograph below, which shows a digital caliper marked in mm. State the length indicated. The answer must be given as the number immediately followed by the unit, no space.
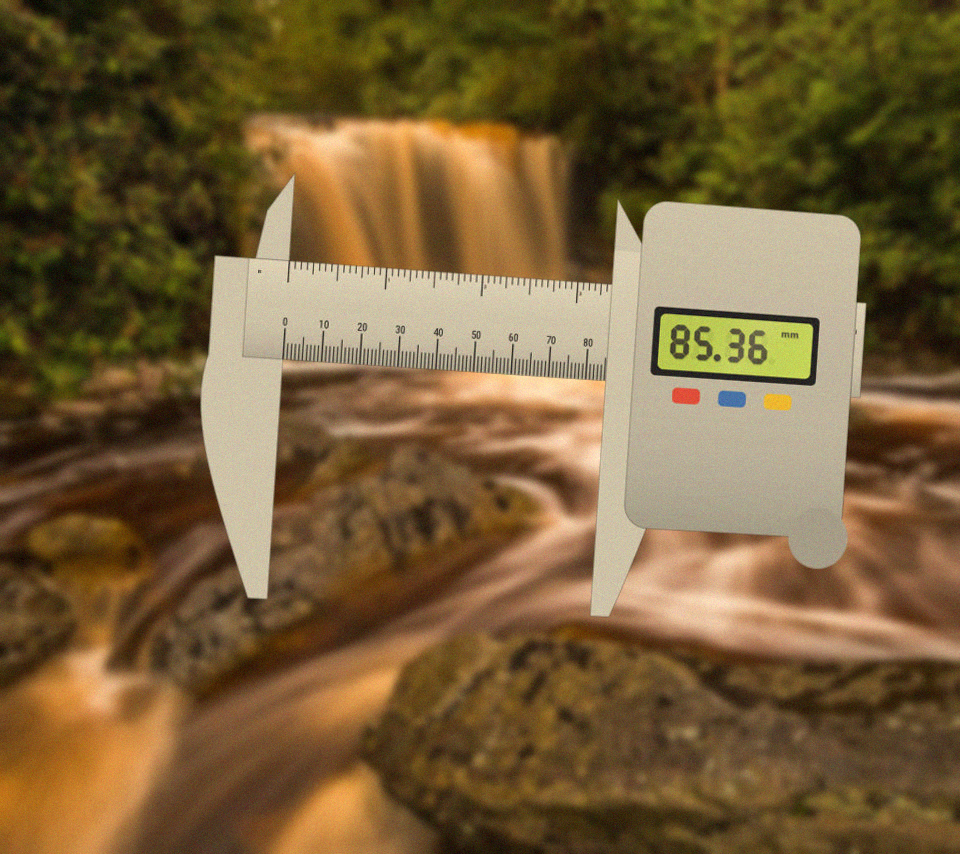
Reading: 85.36mm
